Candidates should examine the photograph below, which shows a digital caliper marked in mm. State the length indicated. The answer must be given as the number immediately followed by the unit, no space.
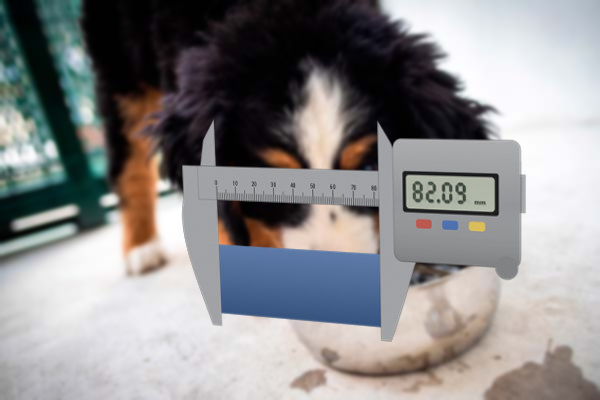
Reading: 82.09mm
